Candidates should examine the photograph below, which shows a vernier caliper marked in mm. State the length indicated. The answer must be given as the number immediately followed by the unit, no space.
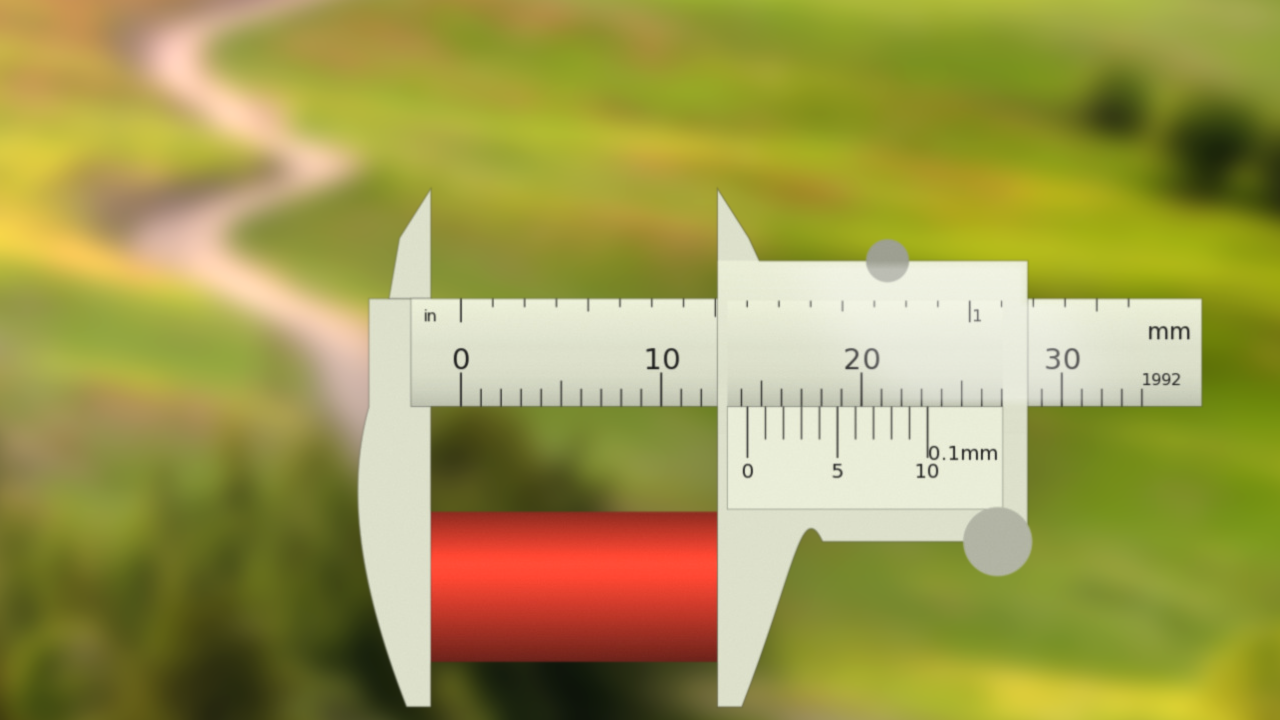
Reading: 14.3mm
